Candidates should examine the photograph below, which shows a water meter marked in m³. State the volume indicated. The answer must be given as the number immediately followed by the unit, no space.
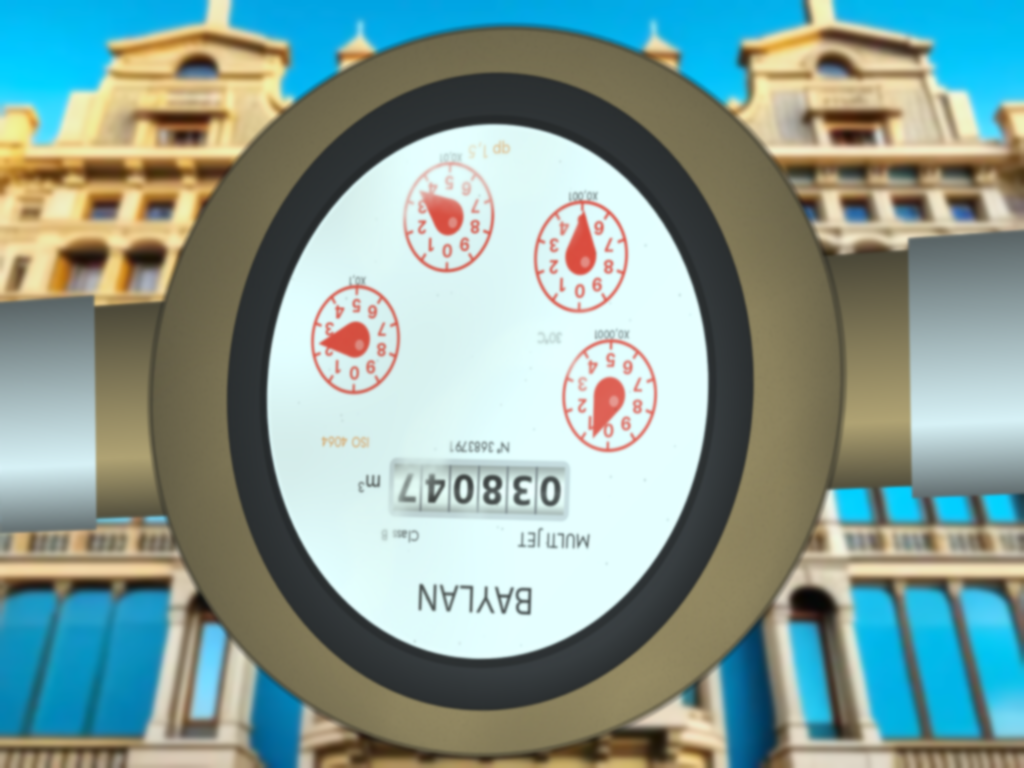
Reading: 38047.2350m³
